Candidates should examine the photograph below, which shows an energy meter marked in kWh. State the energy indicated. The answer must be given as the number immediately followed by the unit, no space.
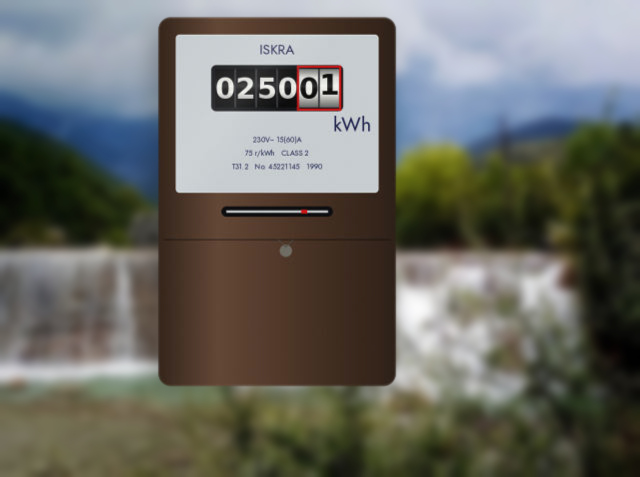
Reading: 250.01kWh
